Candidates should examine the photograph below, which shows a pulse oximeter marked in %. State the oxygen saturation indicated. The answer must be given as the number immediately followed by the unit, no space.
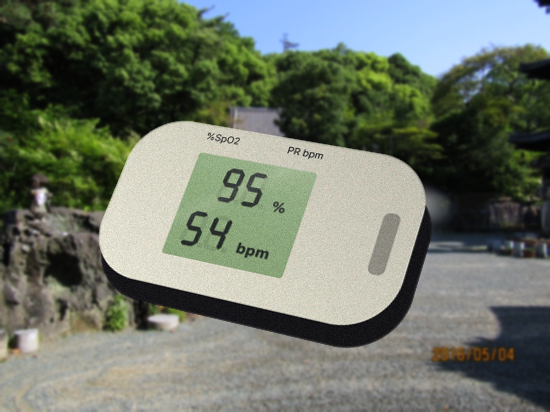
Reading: 95%
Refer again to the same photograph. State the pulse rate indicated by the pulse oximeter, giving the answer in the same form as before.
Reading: 54bpm
